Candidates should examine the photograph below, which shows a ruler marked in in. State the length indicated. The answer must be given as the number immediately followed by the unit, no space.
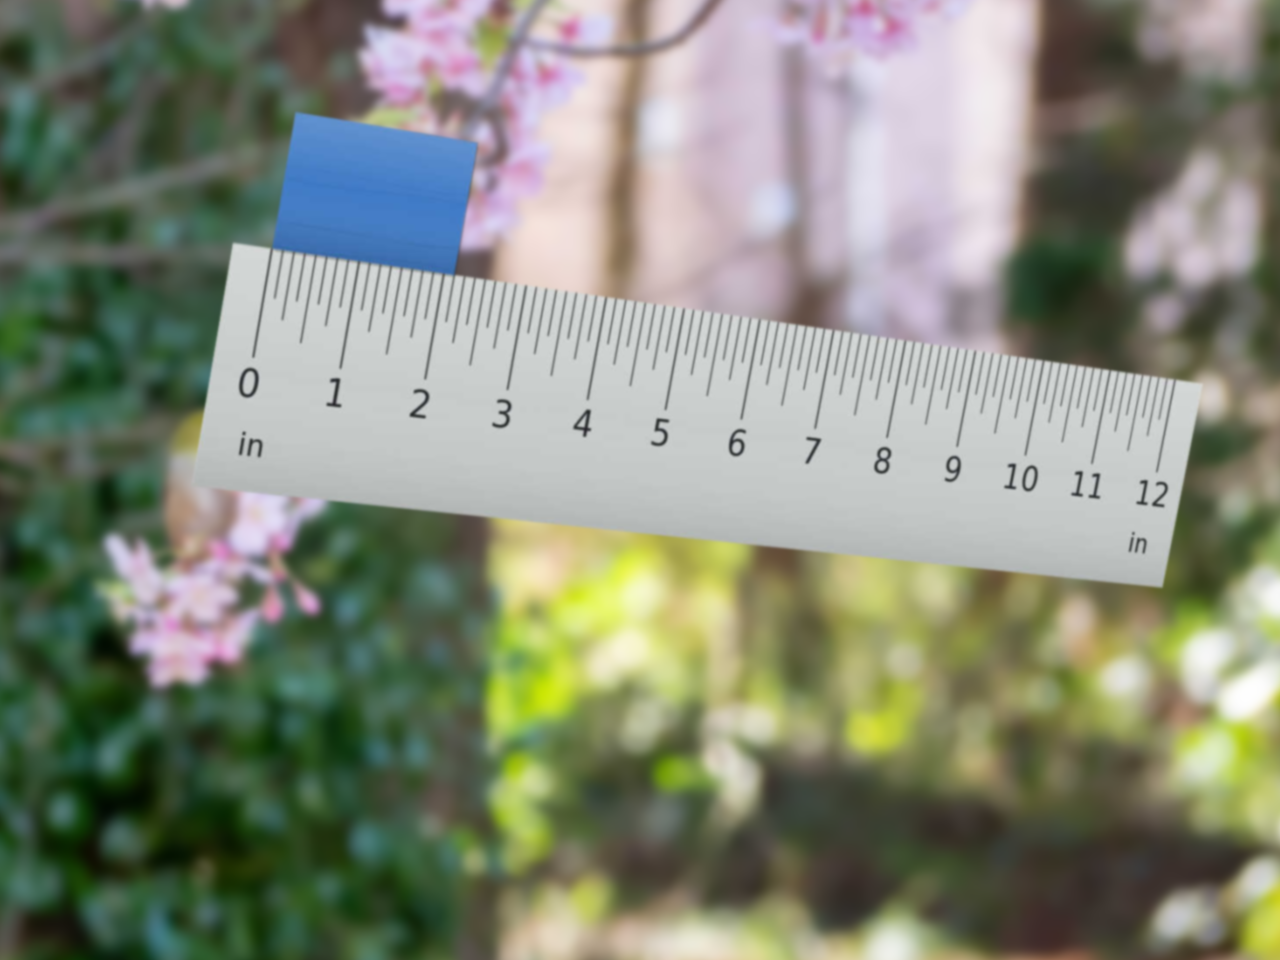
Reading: 2.125in
